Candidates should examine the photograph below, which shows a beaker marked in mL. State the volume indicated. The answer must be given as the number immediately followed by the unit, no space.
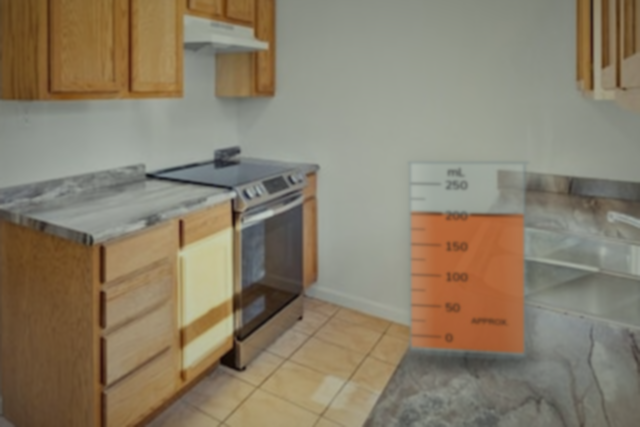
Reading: 200mL
